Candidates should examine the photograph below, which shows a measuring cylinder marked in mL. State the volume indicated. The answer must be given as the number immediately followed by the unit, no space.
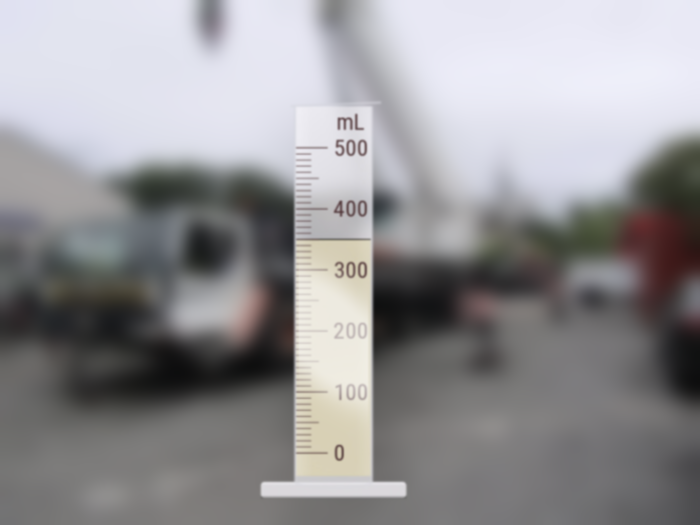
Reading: 350mL
